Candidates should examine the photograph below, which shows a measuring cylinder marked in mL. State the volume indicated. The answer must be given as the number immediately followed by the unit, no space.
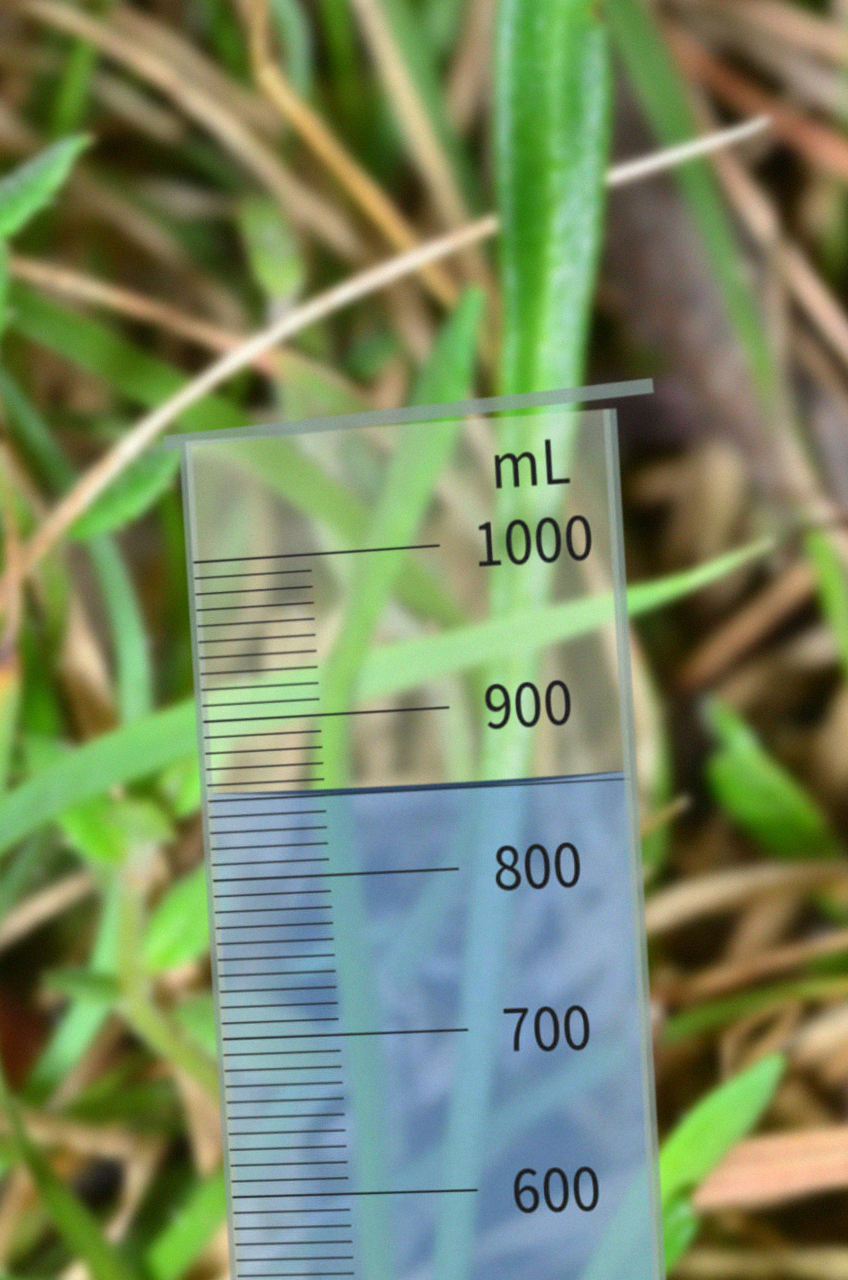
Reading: 850mL
